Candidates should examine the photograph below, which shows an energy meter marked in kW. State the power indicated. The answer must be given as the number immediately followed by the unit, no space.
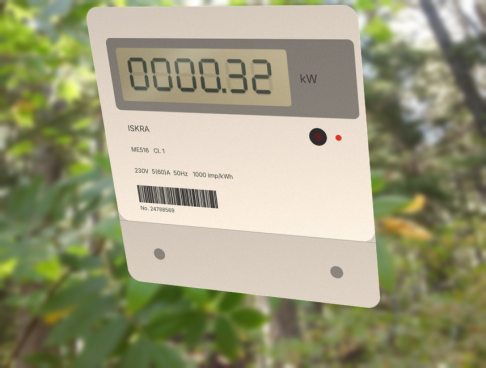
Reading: 0.32kW
